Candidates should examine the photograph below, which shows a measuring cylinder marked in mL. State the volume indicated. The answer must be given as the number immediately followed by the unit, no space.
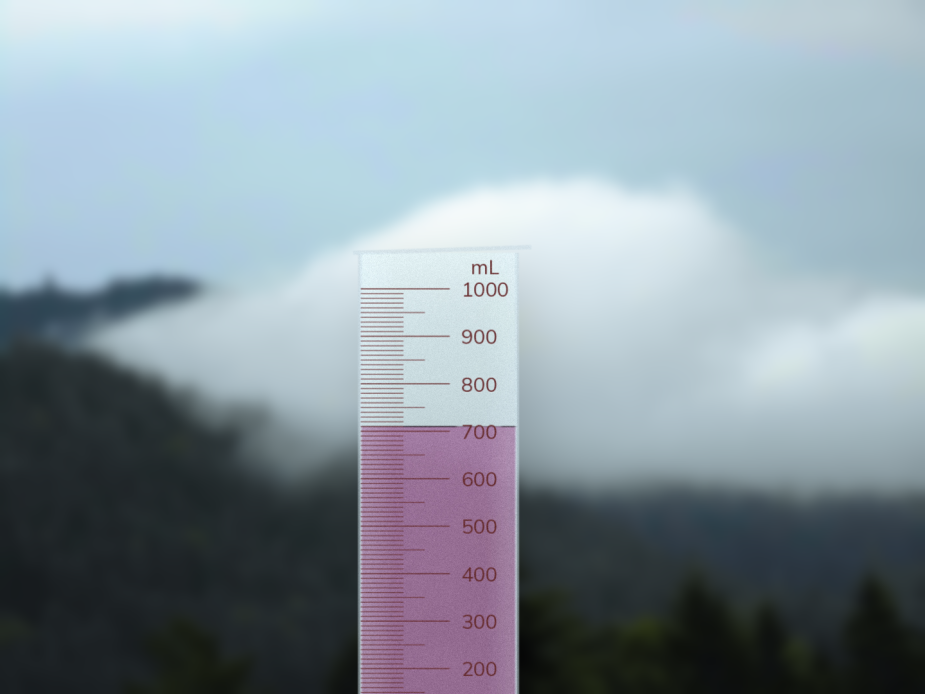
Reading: 710mL
